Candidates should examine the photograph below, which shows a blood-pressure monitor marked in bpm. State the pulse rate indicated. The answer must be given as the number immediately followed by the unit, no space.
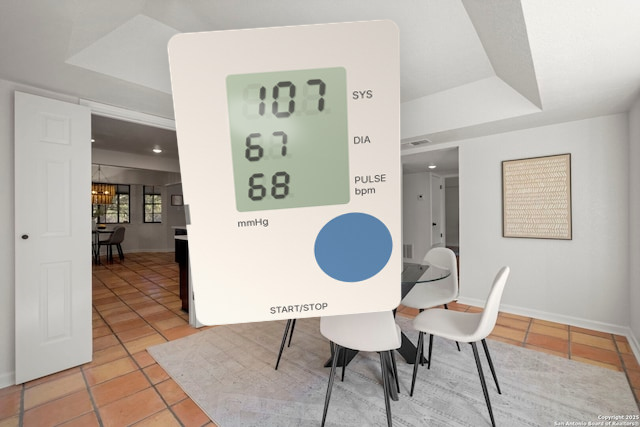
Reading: 68bpm
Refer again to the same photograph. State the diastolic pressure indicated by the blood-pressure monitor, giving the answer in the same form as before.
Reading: 67mmHg
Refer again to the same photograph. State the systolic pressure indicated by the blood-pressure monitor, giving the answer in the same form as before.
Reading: 107mmHg
